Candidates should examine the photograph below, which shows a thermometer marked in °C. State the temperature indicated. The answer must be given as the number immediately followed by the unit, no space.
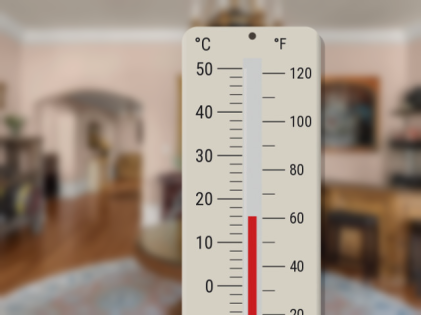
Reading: 16°C
